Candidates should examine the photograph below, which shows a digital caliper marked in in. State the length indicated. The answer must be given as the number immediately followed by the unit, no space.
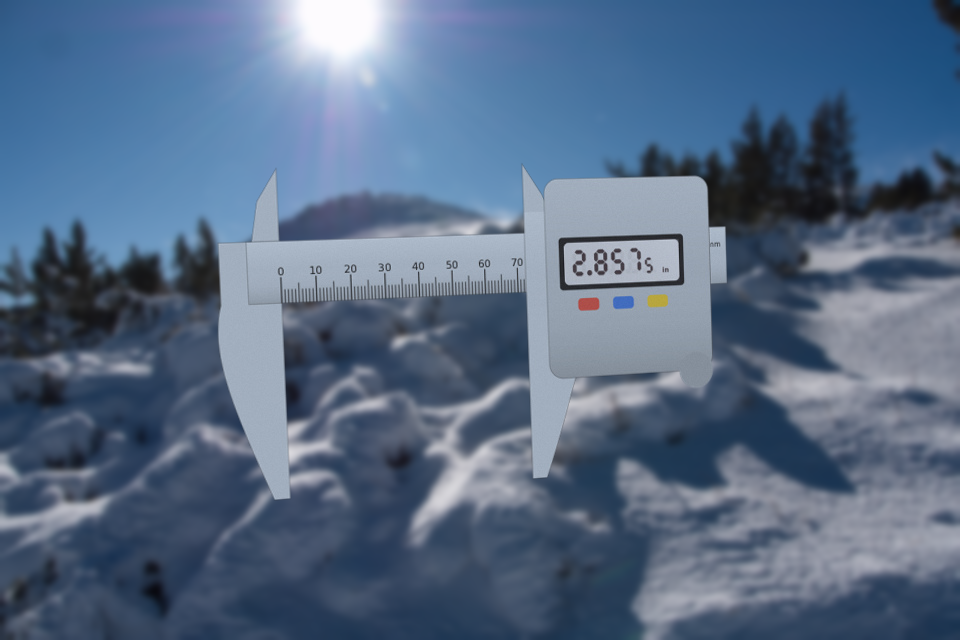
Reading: 2.8575in
